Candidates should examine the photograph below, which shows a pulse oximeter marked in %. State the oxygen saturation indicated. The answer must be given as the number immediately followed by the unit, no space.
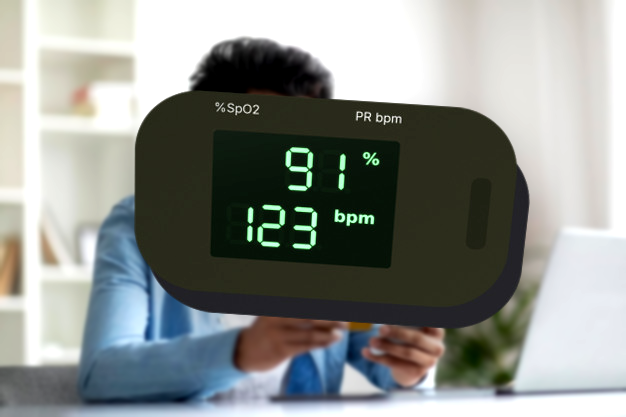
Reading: 91%
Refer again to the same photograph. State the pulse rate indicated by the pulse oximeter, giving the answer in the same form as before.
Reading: 123bpm
